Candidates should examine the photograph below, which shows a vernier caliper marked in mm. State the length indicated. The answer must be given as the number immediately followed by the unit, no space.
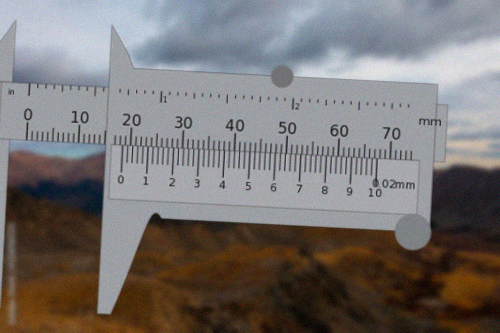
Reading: 18.5mm
